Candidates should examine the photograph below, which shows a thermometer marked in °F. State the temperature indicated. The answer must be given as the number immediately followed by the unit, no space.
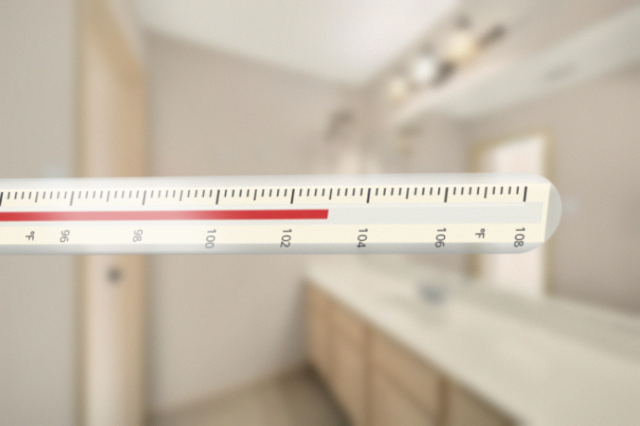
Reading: 103°F
